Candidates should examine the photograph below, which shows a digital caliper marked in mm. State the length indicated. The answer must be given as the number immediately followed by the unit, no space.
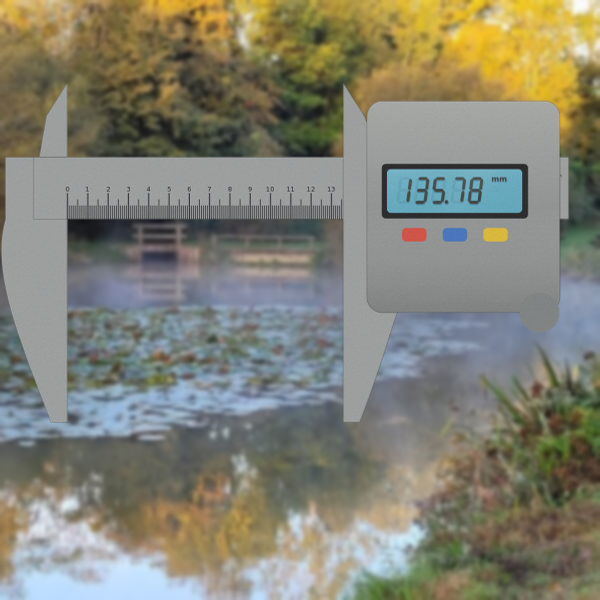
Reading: 135.78mm
